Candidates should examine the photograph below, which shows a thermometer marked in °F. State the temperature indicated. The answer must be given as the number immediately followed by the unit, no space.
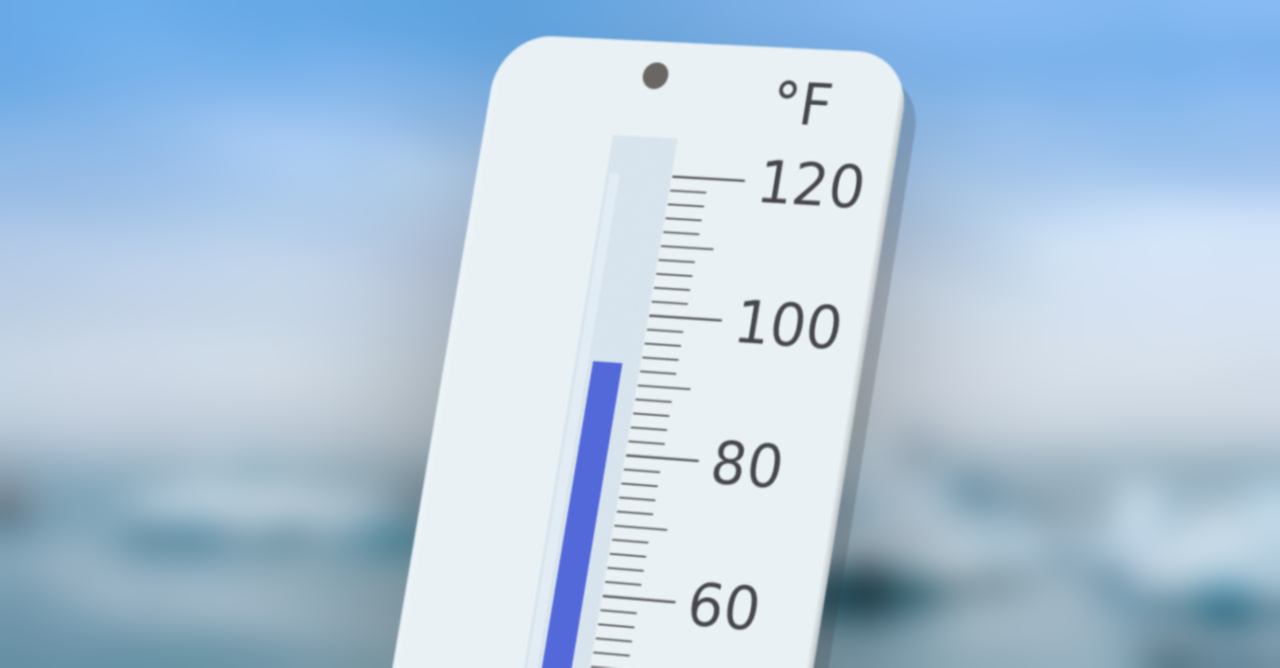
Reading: 93°F
